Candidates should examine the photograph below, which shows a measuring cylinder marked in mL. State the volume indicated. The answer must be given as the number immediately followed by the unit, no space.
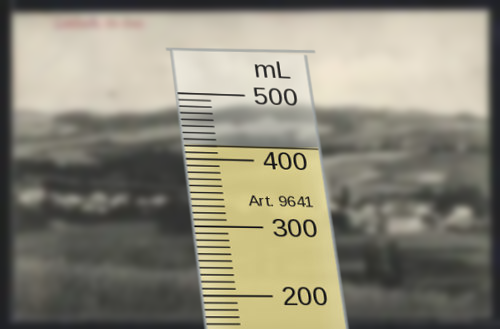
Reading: 420mL
